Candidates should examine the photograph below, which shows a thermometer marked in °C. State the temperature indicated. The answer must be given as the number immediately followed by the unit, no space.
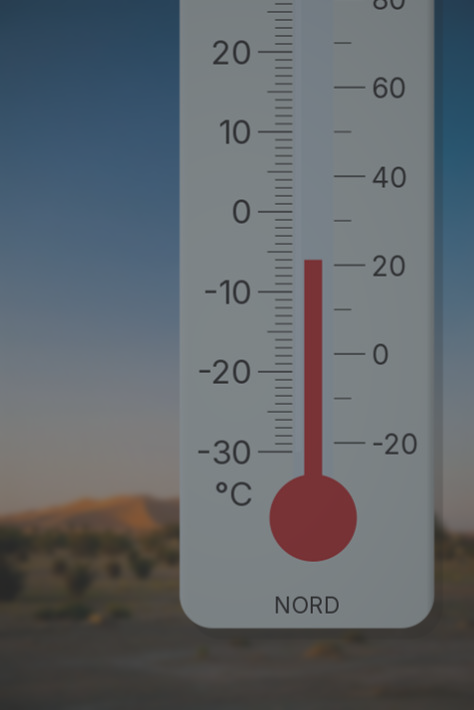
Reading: -6°C
